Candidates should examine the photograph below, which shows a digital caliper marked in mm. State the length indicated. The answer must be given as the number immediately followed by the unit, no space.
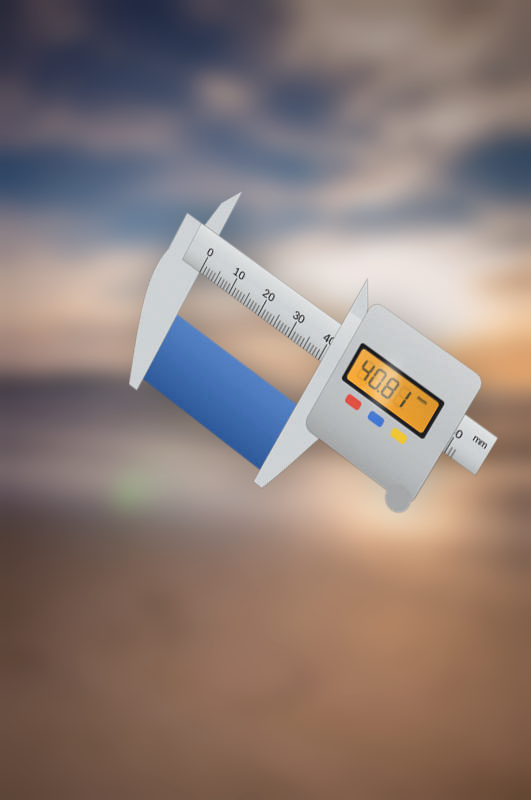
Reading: 40.81mm
